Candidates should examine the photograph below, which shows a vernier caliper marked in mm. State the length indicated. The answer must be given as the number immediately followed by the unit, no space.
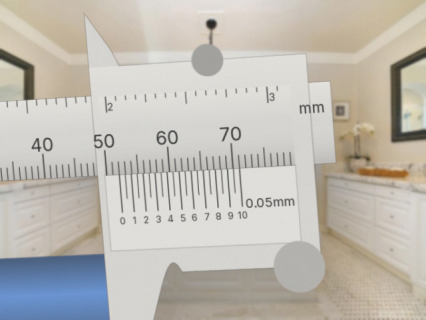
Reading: 52.0mm
